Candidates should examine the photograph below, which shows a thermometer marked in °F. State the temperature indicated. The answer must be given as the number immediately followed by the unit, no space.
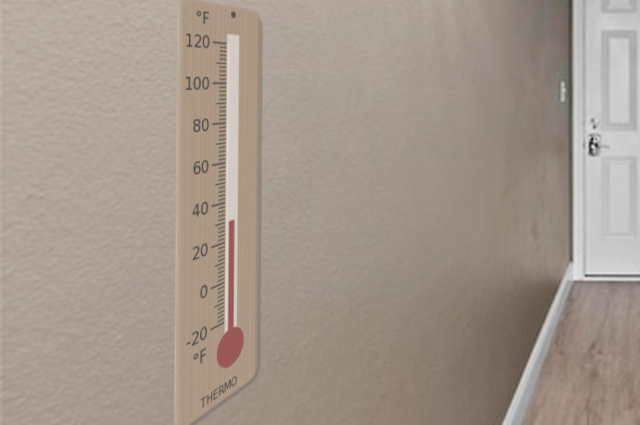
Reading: 30°F
